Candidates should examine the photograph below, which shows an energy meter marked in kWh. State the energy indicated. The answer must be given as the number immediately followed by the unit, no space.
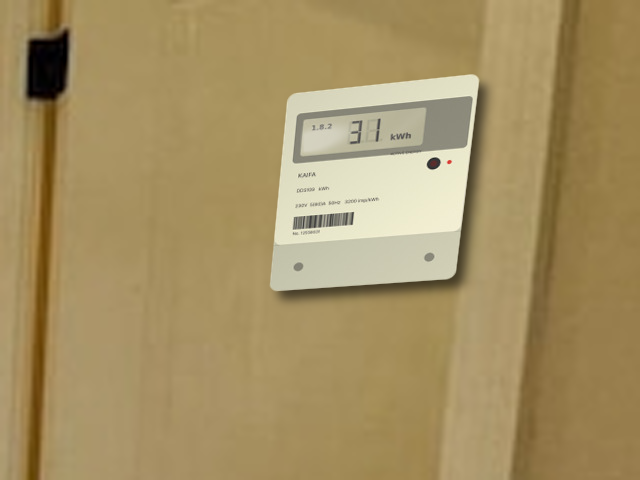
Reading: 31kWh
